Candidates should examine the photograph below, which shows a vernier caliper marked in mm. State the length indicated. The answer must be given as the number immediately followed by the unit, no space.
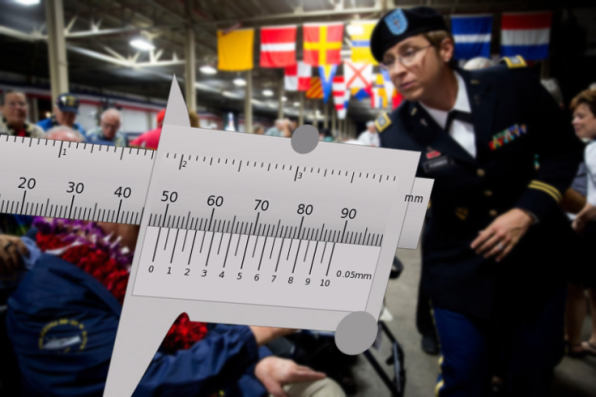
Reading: 49.5mm
